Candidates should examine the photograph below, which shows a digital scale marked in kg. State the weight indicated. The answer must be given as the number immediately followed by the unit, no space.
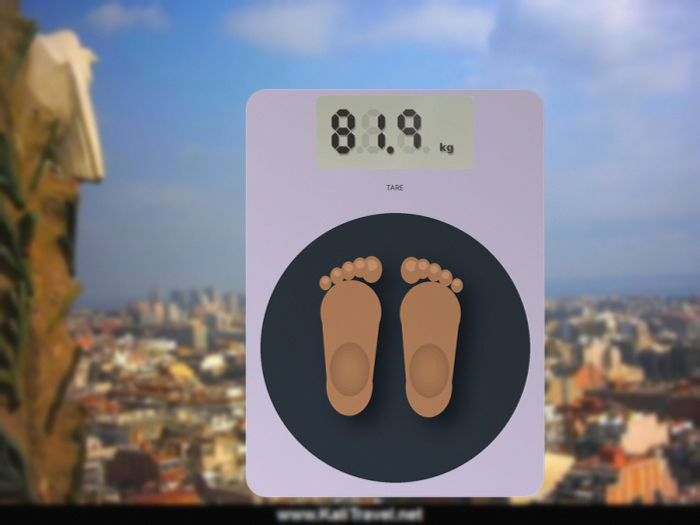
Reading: 81.9kg
